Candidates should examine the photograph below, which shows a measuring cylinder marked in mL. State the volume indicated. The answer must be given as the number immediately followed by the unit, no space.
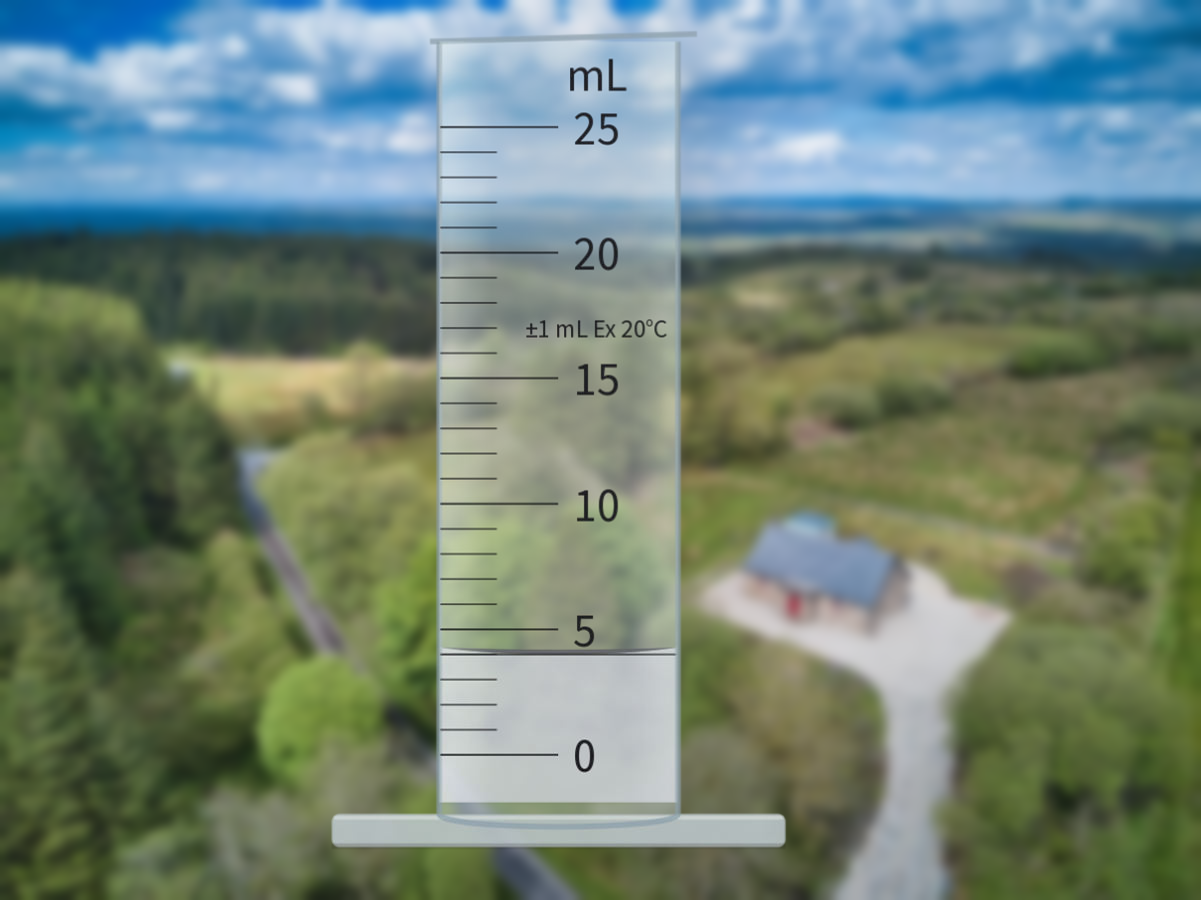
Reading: 4mL
